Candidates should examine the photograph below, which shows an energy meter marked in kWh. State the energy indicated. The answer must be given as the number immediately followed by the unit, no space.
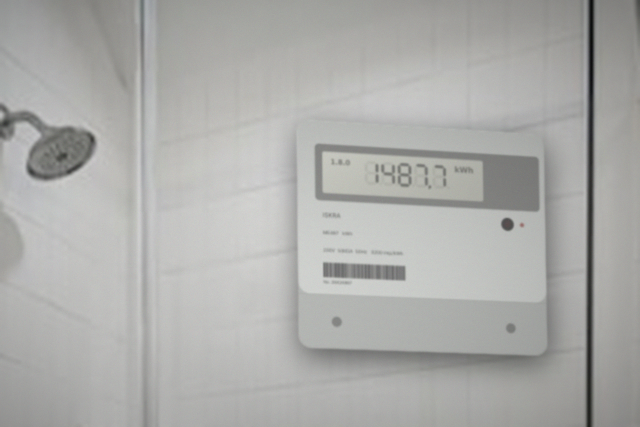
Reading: 1487.7kWh
